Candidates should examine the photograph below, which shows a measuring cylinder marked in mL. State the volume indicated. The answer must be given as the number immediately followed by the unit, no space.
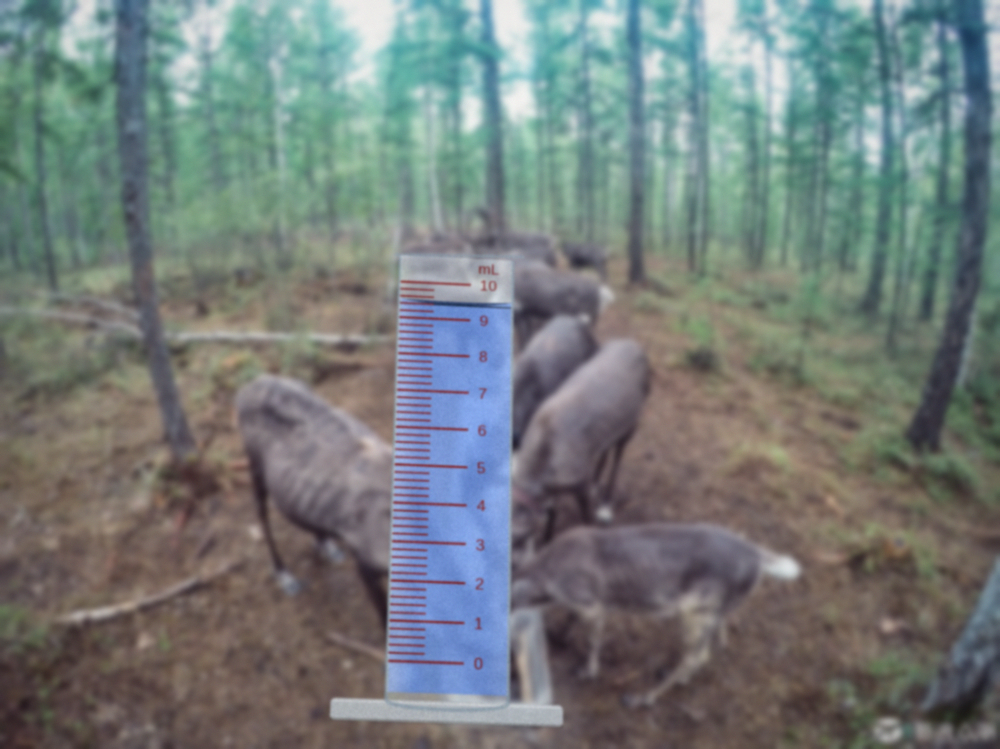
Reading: 9.4mL
